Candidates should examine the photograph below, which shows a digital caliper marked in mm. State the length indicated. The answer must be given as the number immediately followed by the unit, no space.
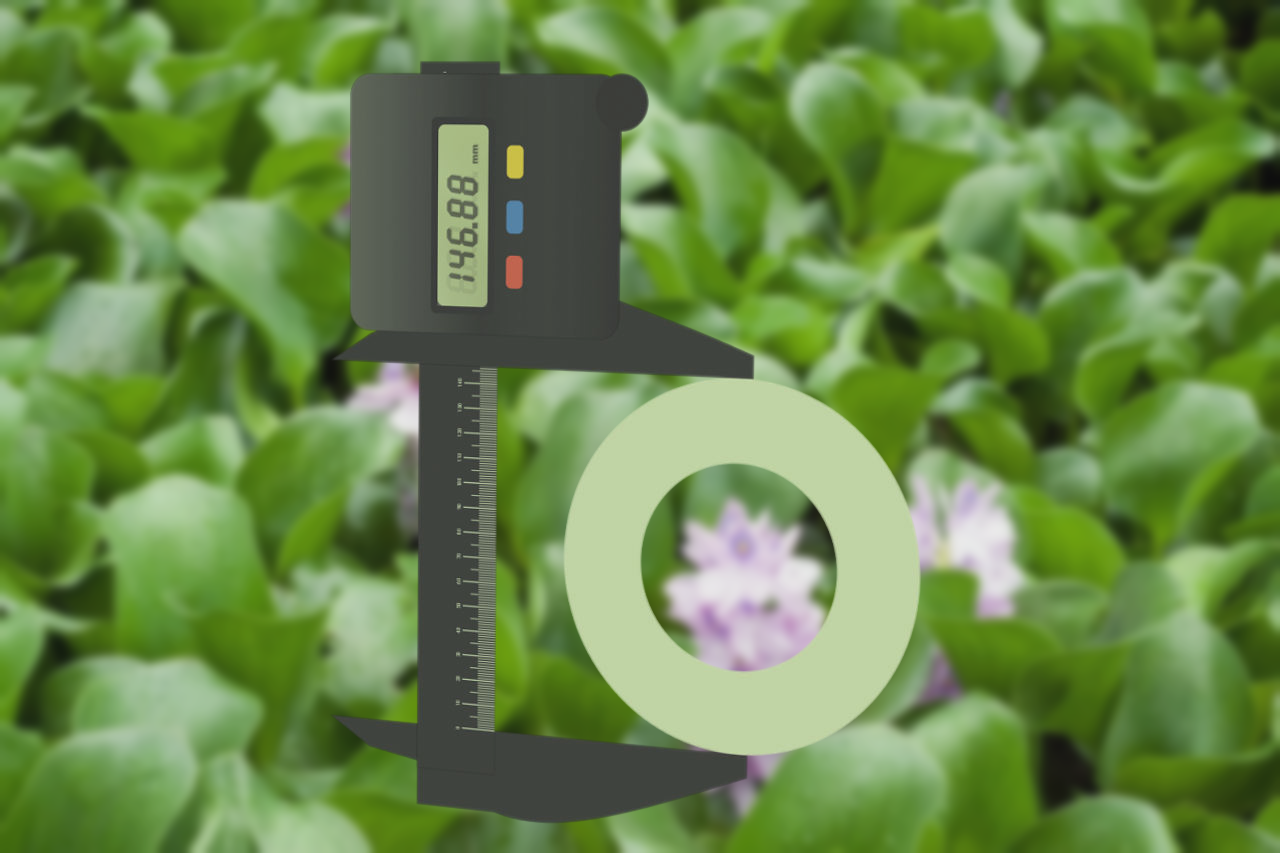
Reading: 146.88mm
